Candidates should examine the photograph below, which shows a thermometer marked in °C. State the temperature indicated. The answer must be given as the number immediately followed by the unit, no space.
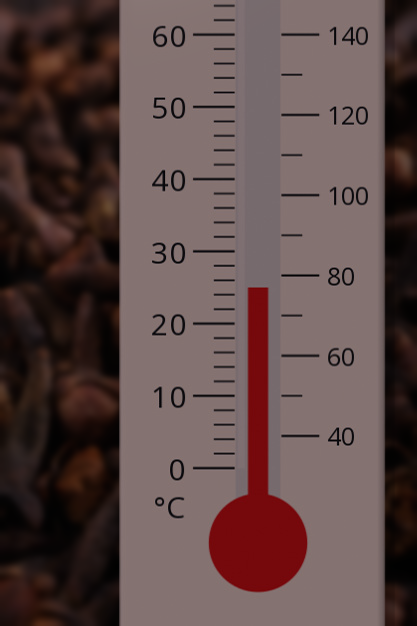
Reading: 25°C
